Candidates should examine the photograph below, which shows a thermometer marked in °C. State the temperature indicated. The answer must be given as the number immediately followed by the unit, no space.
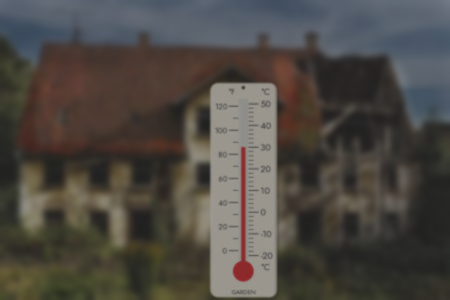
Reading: 30°C
